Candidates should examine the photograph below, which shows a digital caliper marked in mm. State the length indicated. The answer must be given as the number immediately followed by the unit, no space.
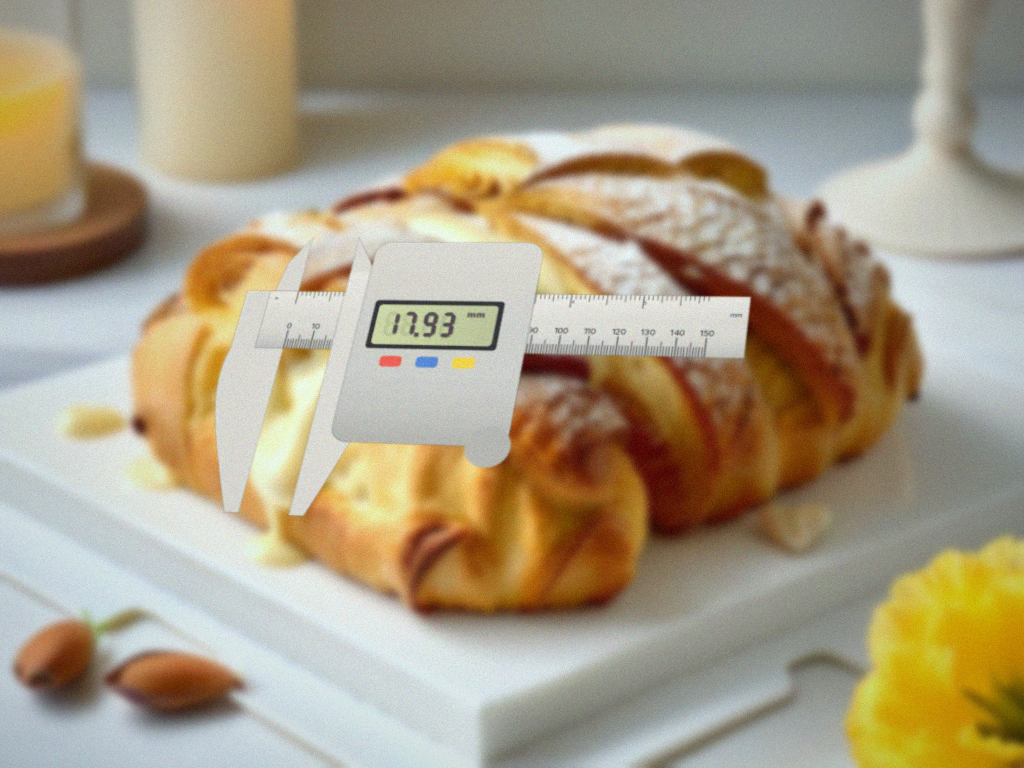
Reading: 17.93mm
